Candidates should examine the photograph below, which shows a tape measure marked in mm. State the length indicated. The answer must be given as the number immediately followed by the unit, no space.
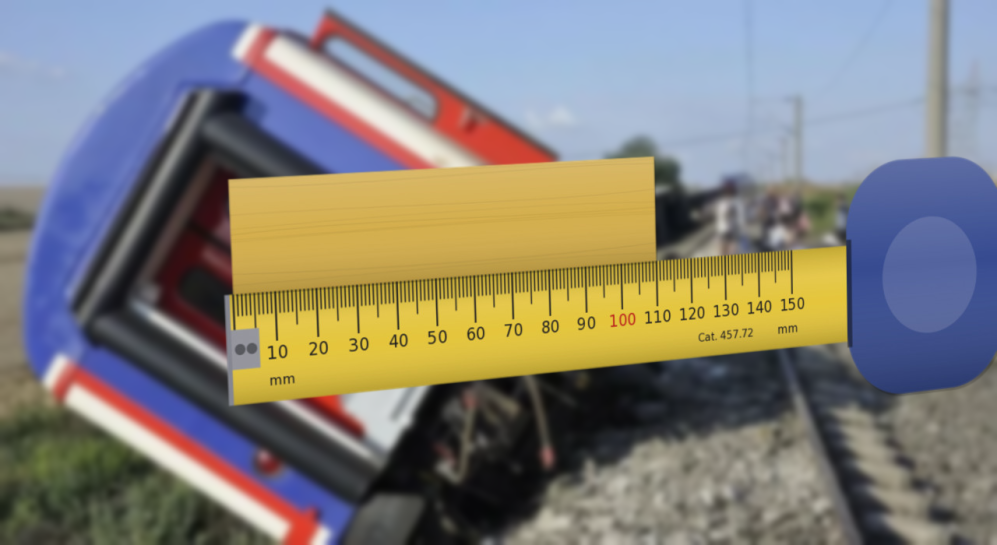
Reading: 110mm
